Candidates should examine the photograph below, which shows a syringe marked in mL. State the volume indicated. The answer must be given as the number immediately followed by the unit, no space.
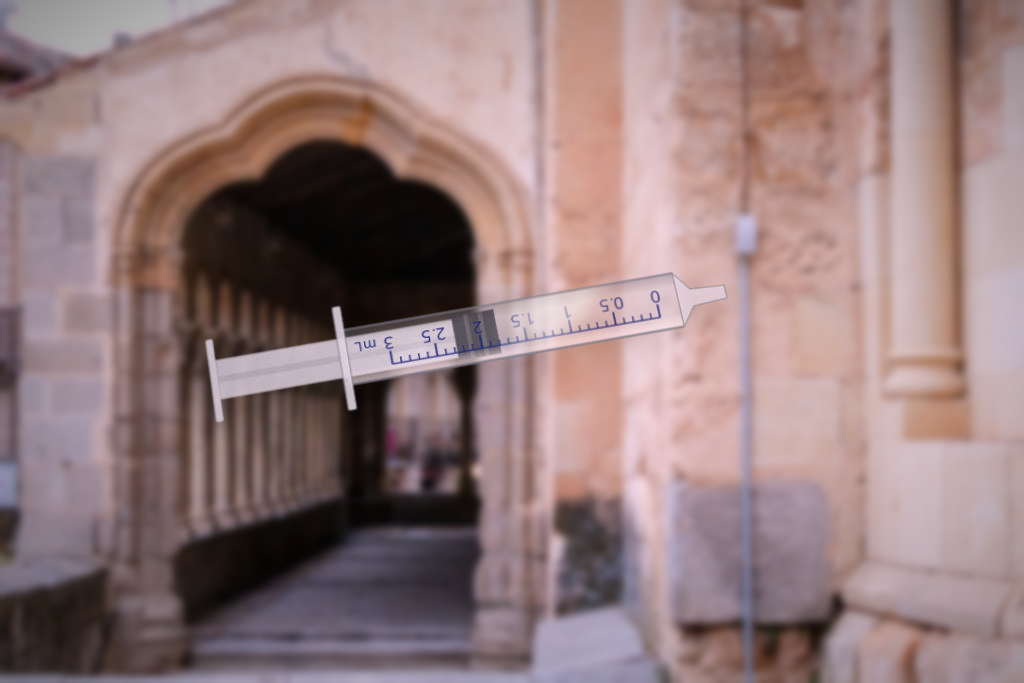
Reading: 1.8mL
